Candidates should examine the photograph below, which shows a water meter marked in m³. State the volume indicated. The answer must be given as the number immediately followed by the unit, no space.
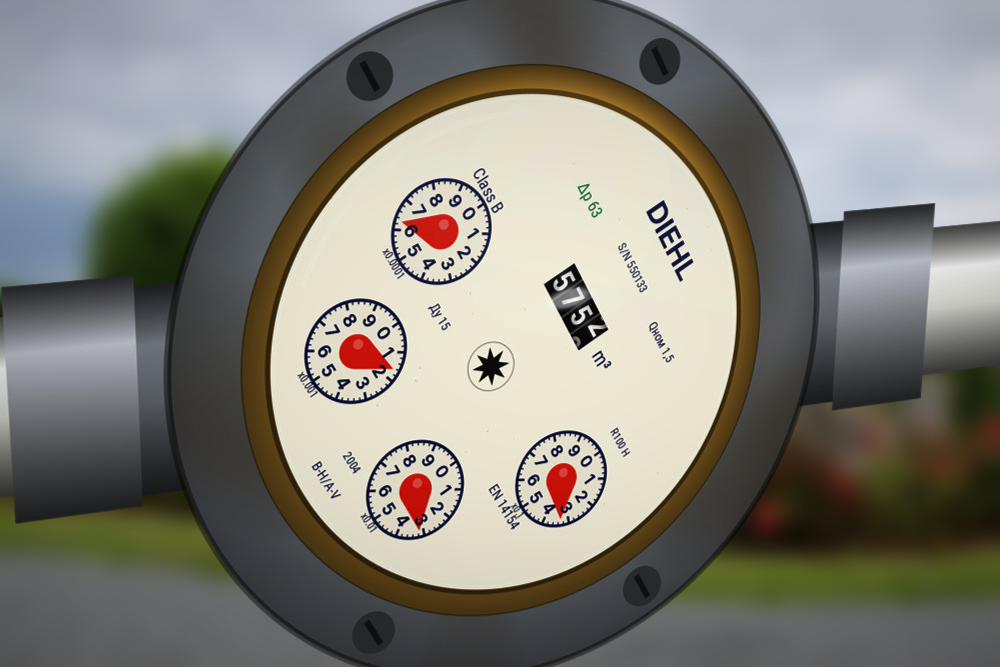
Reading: 5752.3316m³
